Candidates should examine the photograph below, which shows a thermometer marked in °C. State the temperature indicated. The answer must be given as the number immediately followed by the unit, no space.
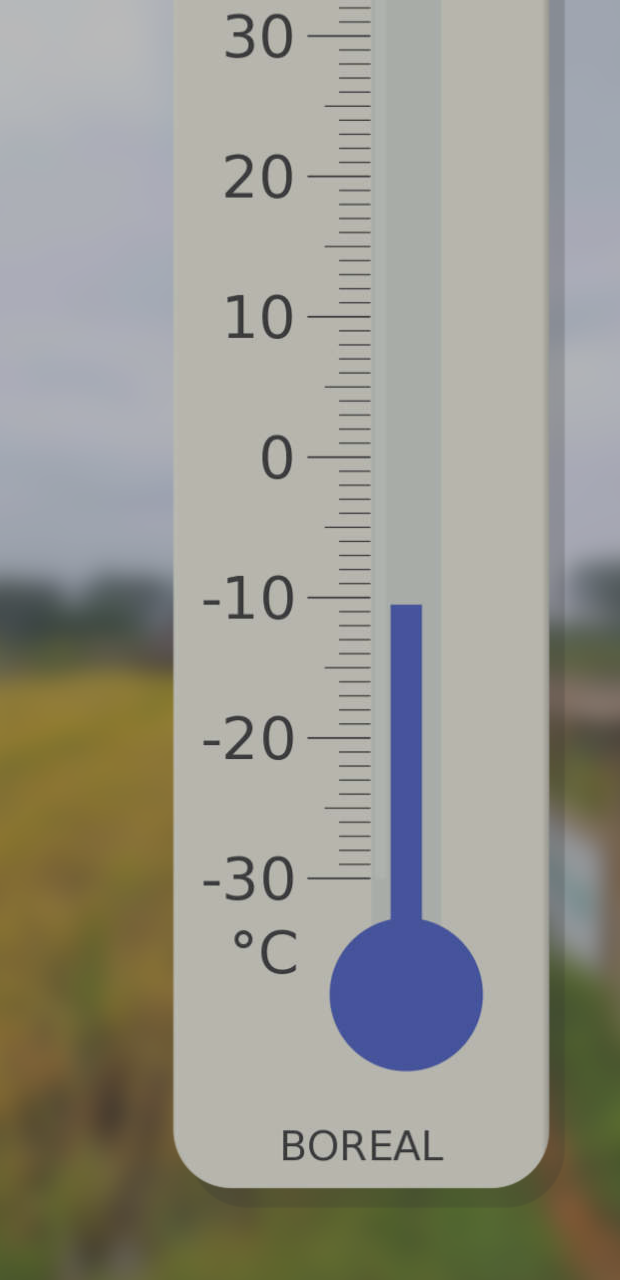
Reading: -10.5°C
